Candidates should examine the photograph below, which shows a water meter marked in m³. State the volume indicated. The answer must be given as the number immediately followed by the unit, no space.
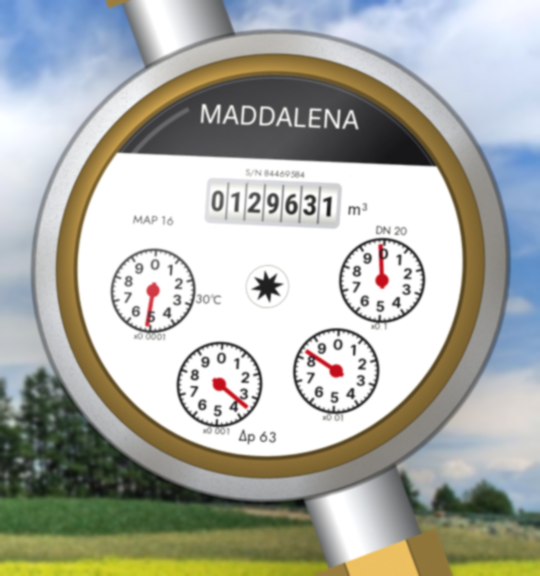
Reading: 129630.9835m³
